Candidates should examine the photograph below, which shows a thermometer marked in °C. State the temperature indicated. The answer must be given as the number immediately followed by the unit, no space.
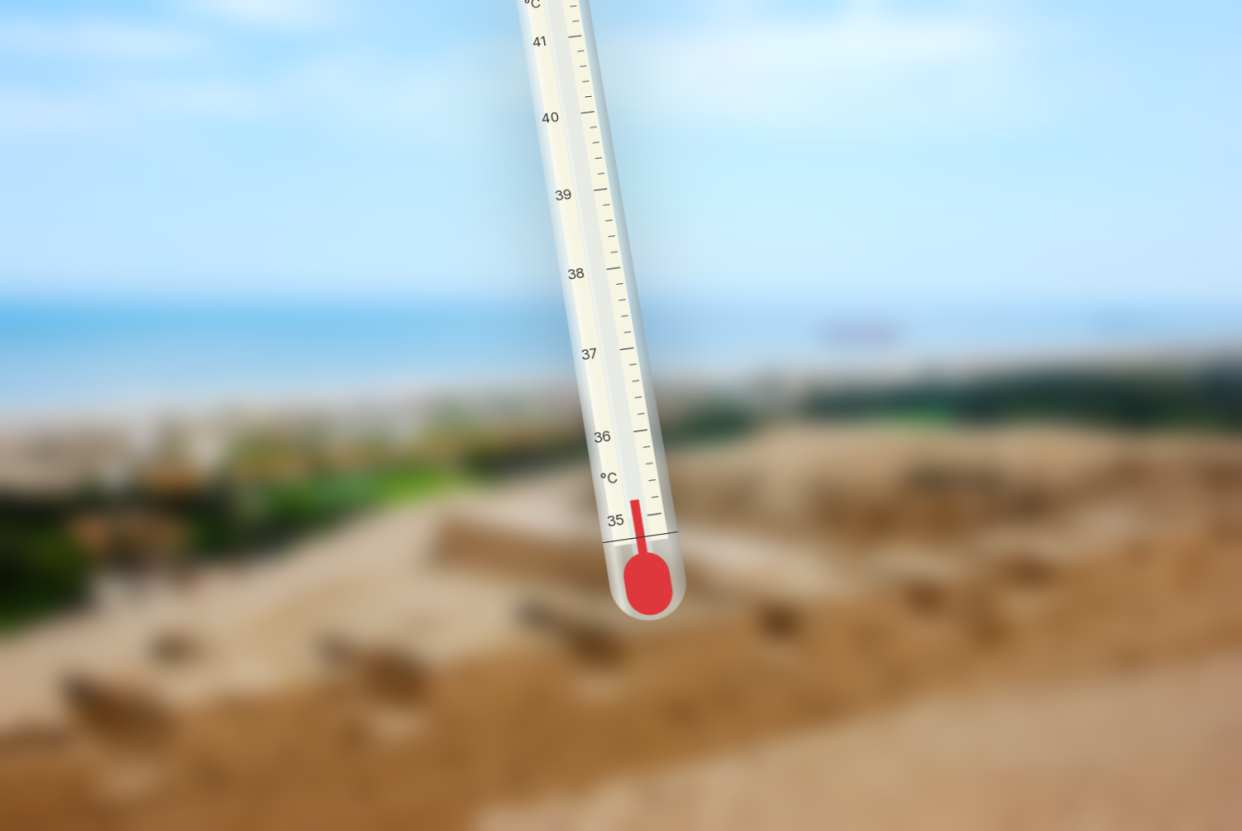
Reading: 35.2°C
